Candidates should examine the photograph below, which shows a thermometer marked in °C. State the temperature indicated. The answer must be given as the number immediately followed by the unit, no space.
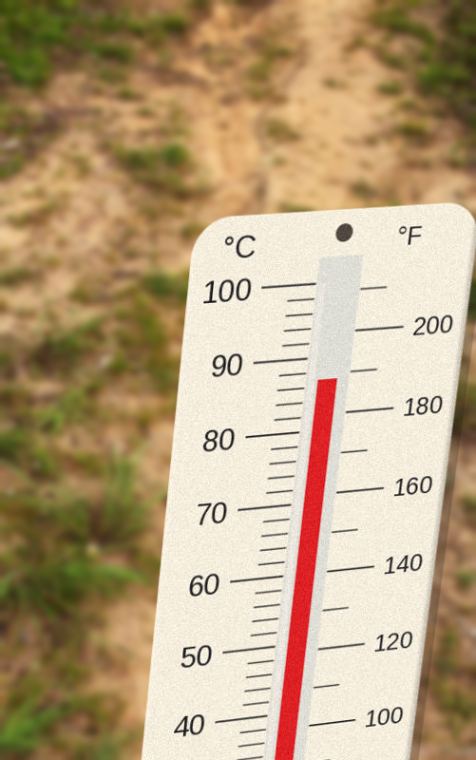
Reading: 87°C
